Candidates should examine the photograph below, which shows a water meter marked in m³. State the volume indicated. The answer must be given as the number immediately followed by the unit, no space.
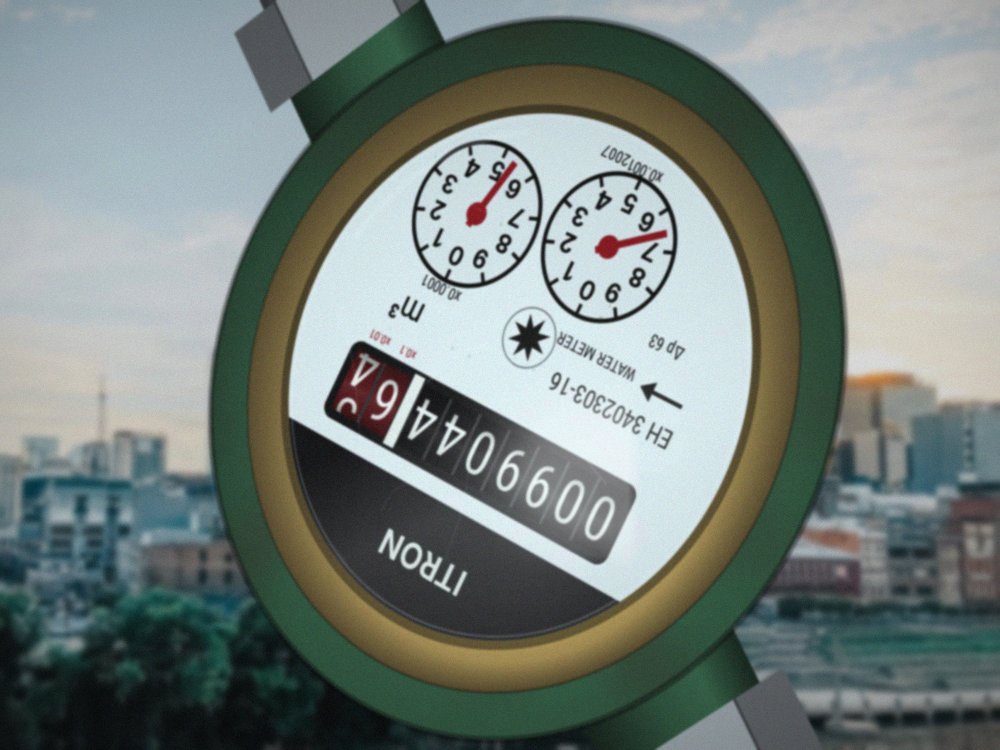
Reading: 99044.6365m³
